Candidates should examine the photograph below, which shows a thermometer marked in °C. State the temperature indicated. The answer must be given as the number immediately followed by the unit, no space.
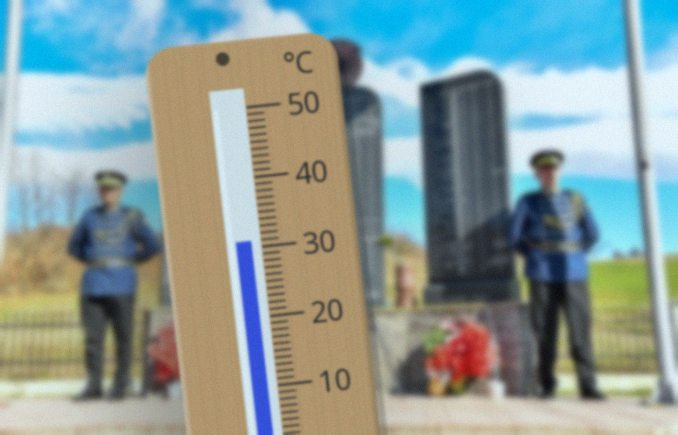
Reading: 31°C
